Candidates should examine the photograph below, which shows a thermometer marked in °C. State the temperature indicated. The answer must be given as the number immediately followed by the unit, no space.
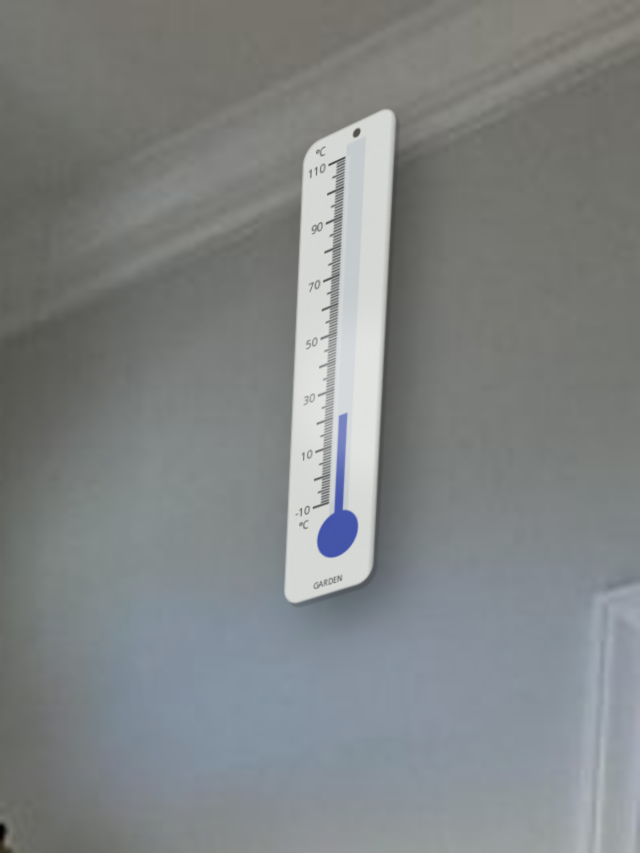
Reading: 20°C
